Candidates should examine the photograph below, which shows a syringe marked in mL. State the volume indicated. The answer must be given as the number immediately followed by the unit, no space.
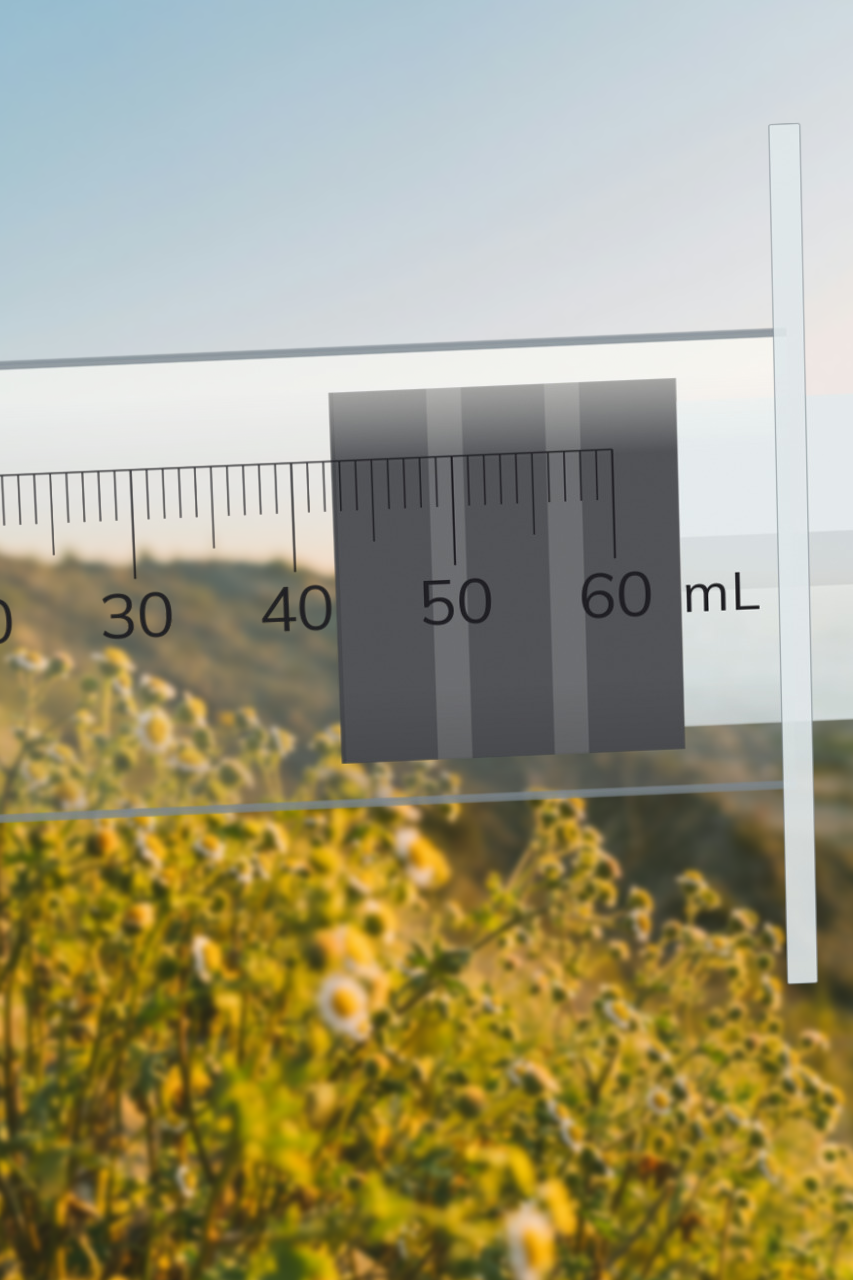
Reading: 42.5mL
